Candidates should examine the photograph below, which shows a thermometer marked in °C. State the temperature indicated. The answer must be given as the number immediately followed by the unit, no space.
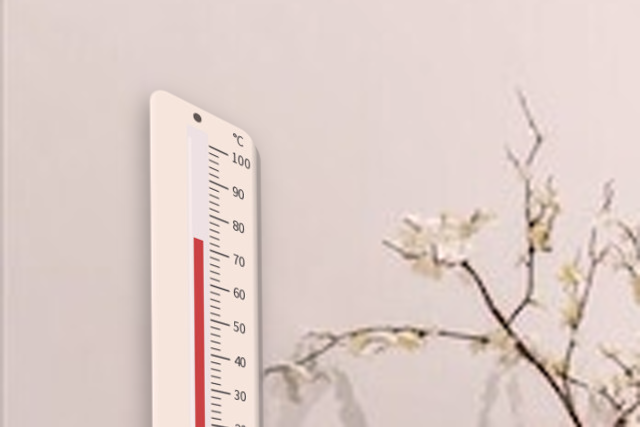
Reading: 72°C
